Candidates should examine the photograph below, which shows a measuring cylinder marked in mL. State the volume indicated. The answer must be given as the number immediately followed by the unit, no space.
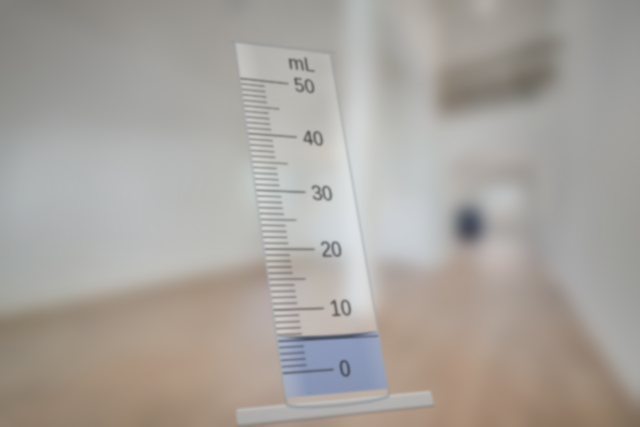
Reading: 5mL
